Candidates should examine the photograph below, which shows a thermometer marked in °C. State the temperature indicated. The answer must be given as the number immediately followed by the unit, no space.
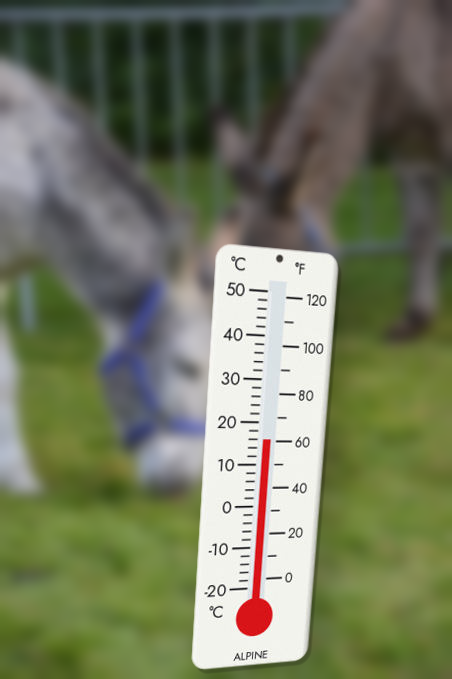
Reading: 16°C
